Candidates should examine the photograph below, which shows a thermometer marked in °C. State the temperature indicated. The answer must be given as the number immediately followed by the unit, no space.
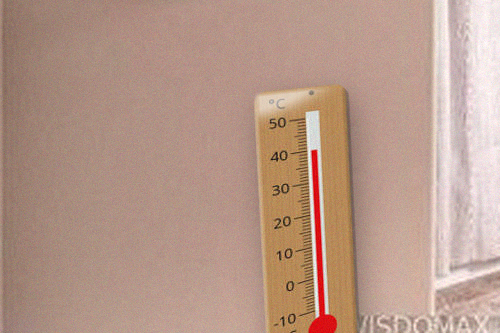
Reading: 40°C
